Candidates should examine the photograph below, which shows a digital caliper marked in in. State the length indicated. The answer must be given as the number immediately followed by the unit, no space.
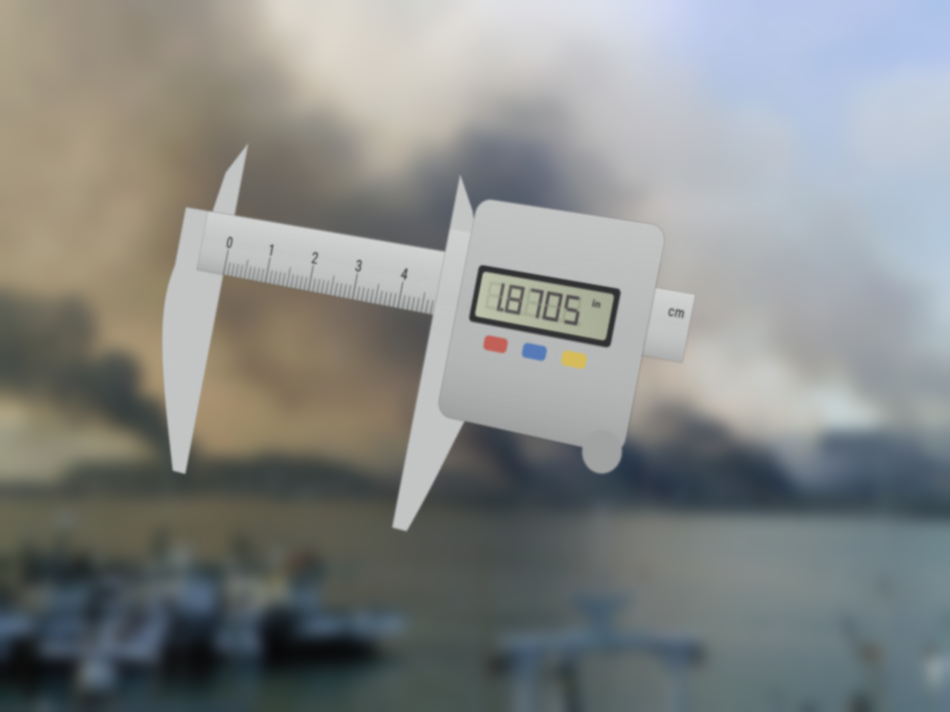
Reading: 1.8705in
